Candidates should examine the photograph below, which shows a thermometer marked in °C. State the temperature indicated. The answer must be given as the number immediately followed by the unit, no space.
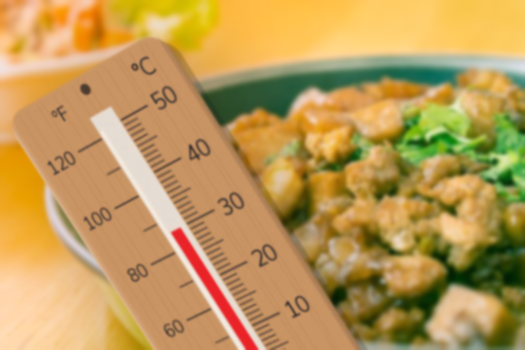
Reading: 30°C
